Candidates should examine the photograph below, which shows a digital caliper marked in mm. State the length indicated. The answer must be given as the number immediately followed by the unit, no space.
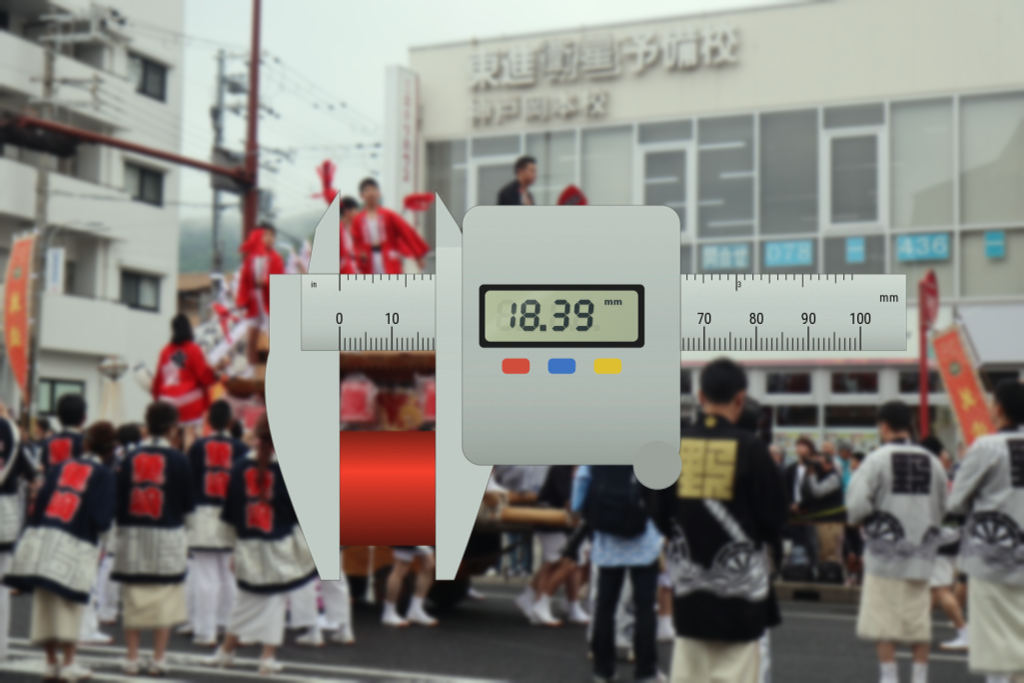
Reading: 18.39mm
